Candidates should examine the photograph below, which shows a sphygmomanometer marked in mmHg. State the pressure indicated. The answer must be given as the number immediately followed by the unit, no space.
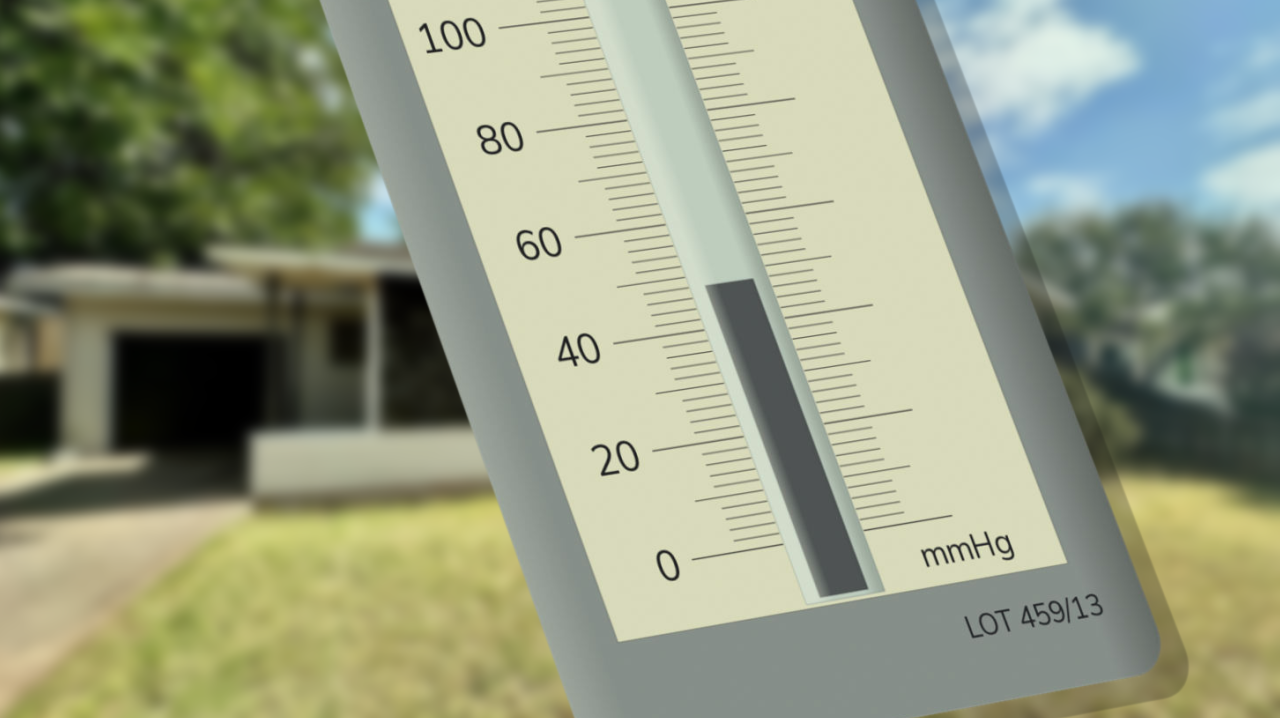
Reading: 48mmHg
